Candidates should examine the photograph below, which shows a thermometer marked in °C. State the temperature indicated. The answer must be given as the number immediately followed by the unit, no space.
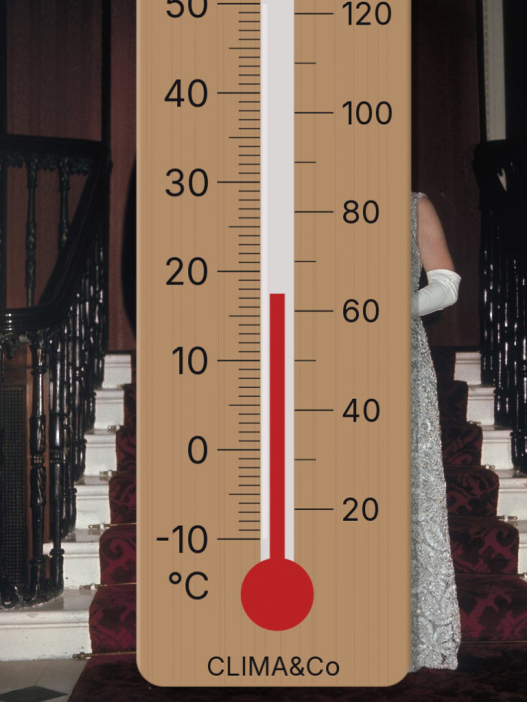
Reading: 17.5°C
